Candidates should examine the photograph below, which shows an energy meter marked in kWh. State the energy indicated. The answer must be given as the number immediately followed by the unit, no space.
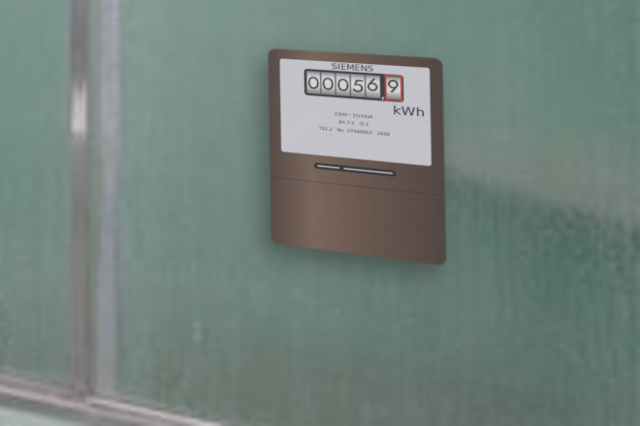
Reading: 56.9kWh
